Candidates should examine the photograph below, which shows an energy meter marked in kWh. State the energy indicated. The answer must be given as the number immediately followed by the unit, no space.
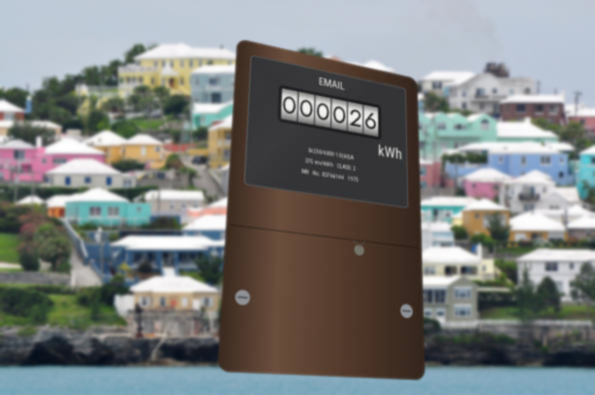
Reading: 26kWh
